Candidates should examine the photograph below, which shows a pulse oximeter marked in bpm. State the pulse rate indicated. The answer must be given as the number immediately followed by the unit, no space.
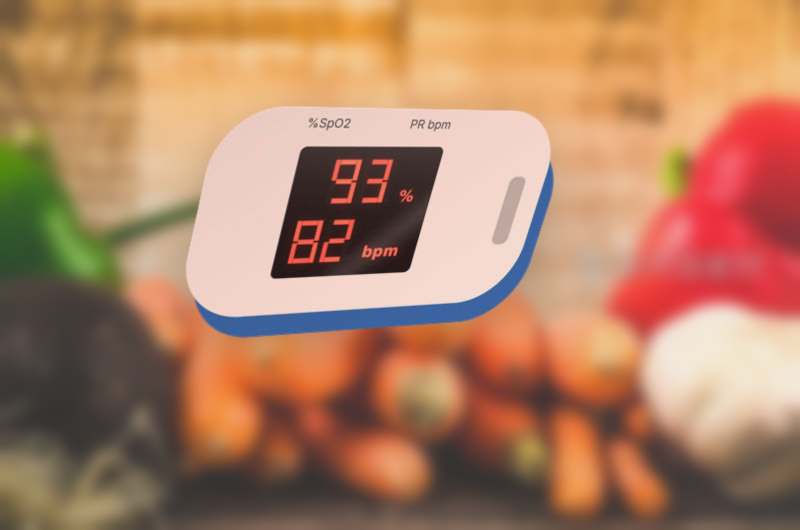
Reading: 82bpm
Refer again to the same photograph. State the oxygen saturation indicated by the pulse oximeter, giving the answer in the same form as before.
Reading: 93%
